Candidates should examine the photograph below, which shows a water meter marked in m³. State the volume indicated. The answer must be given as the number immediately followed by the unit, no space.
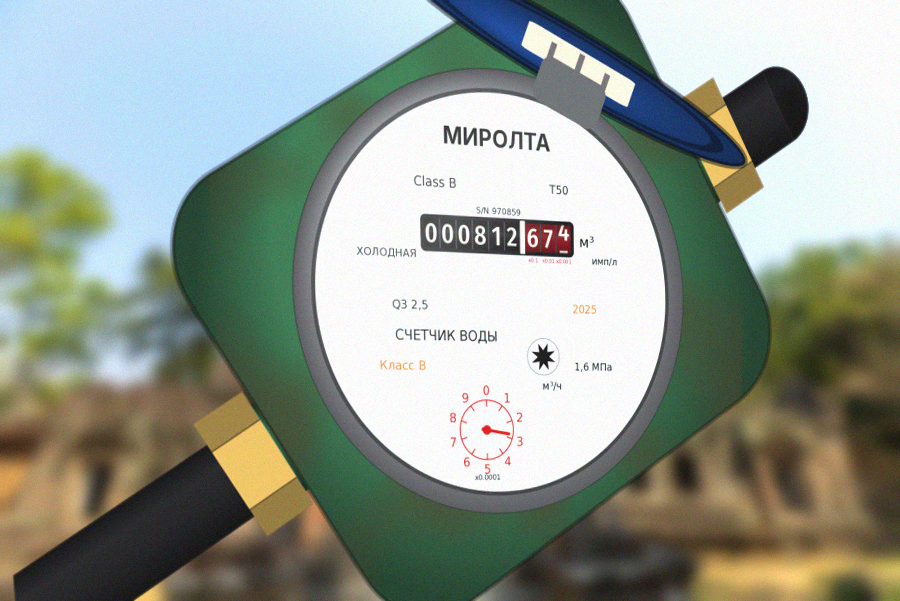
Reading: 812.6742m³
